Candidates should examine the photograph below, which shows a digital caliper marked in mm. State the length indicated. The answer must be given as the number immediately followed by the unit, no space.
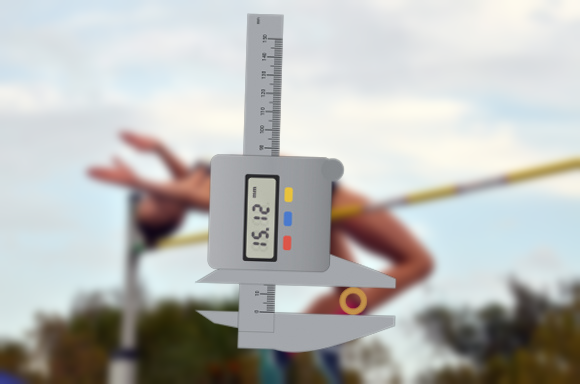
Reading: 15.12mm
